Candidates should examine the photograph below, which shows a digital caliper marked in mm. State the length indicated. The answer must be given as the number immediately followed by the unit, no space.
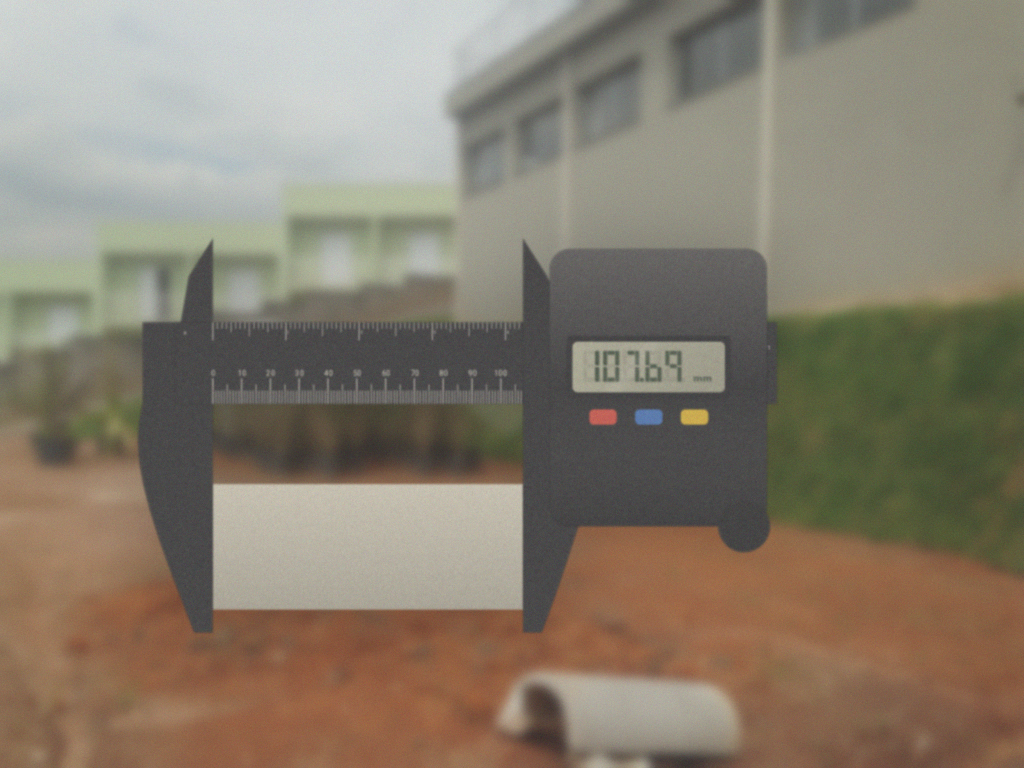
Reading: 107.69mm
